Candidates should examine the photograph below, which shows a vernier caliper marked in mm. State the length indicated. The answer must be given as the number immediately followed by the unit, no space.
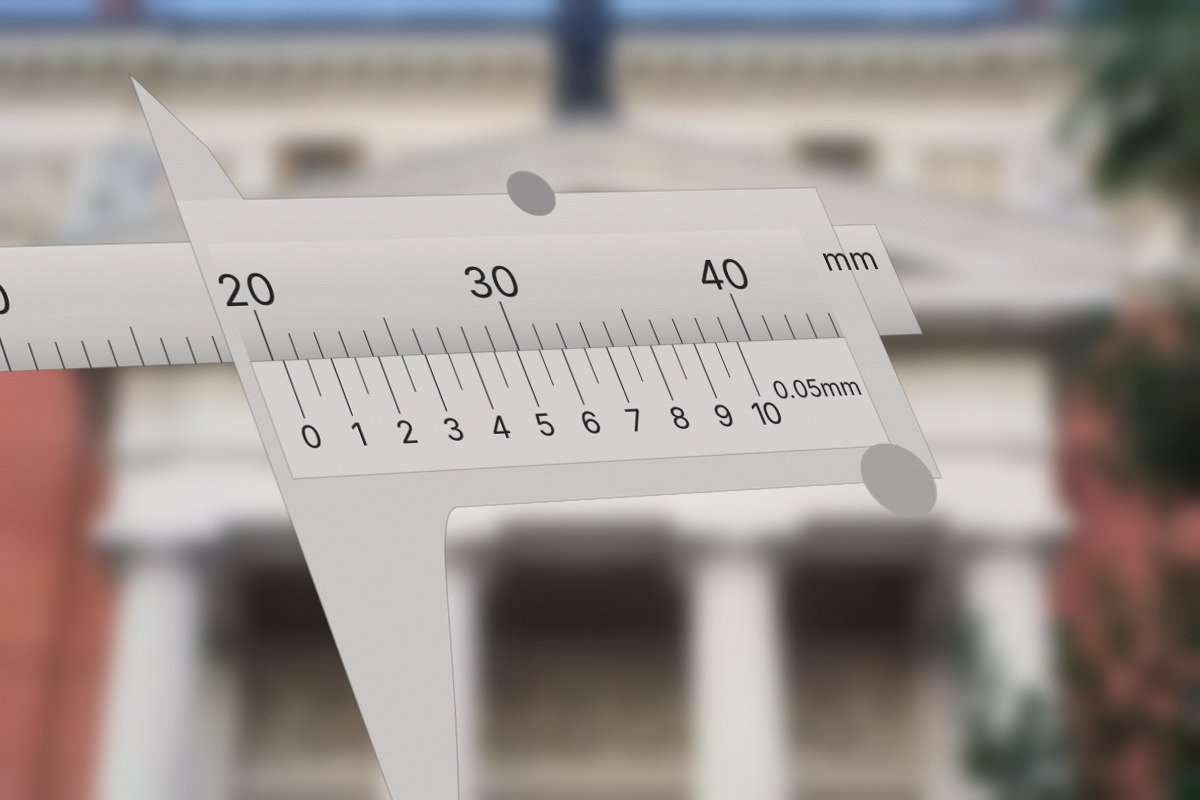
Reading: 20.4mm
